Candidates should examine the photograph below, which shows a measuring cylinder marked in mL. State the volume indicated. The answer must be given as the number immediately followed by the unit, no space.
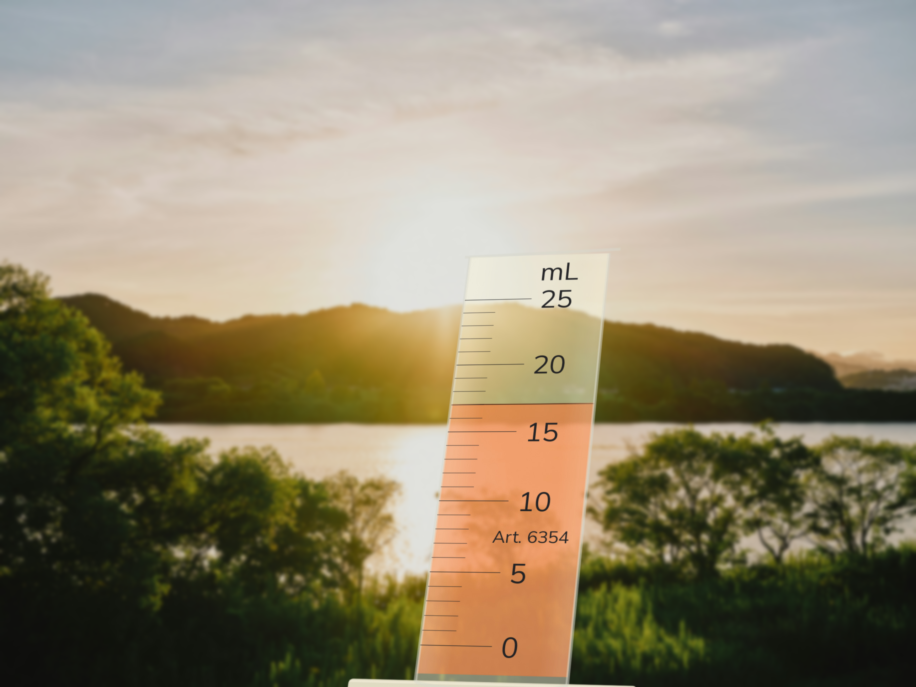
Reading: 17mL
